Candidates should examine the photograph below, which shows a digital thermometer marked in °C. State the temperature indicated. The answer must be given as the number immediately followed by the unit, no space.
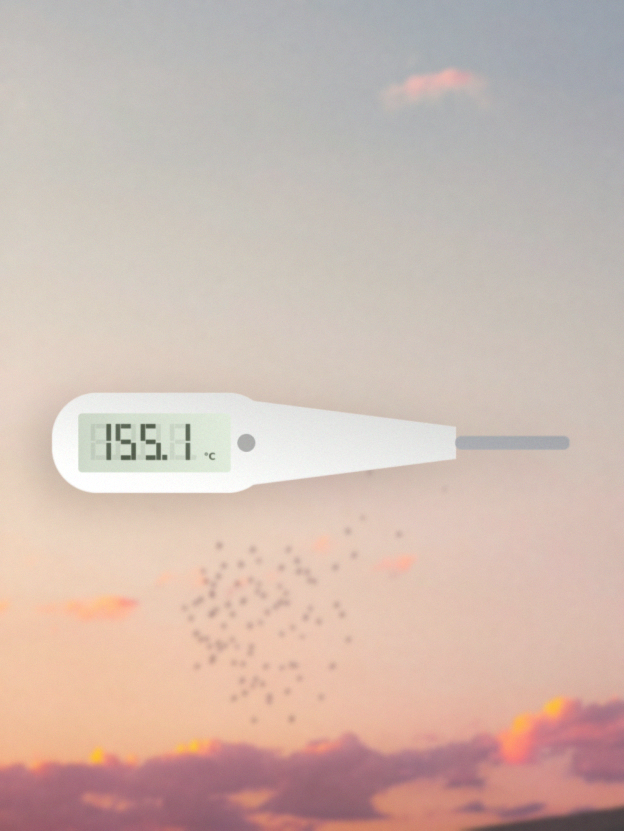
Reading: 155.1°C
